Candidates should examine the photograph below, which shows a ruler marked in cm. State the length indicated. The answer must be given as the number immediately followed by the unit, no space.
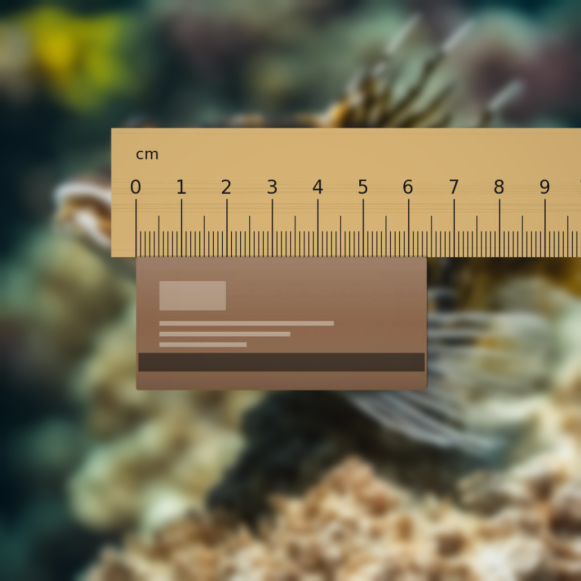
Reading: 6.4cm
